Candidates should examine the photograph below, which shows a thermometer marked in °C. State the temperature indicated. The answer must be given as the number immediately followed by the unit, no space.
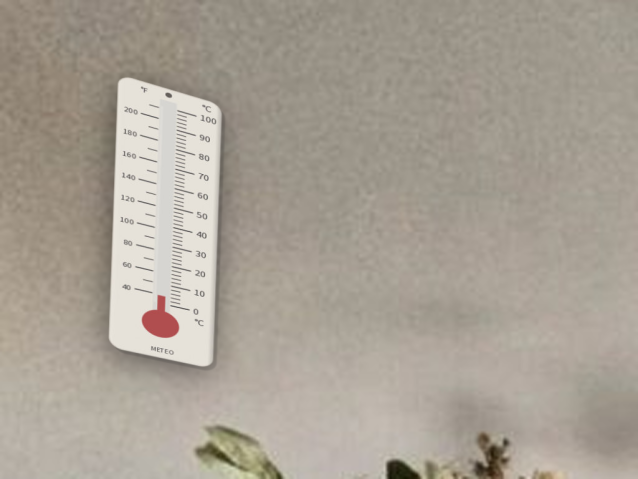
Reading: 4°C
